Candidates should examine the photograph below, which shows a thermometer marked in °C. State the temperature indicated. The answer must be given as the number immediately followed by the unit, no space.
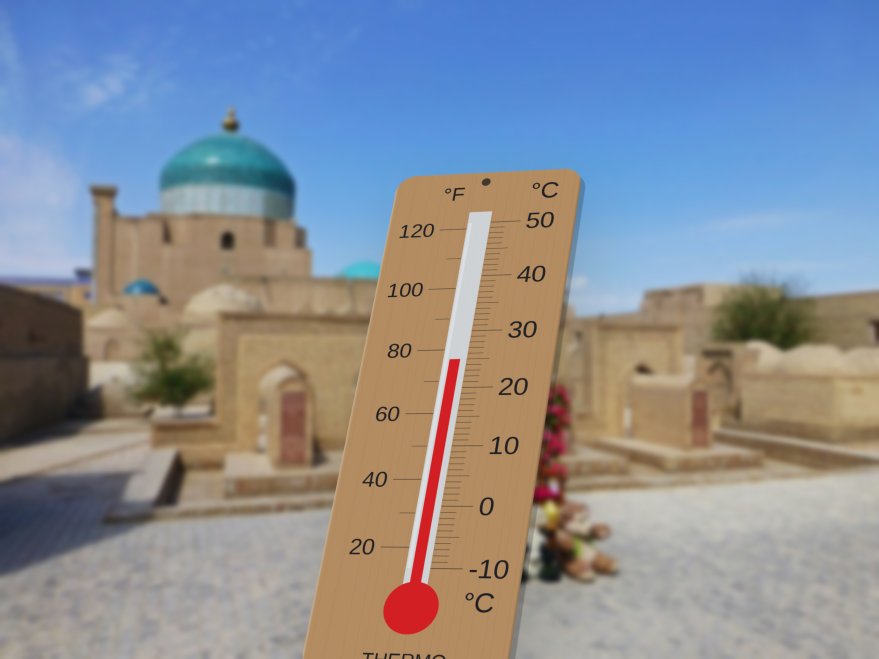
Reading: 25°C
